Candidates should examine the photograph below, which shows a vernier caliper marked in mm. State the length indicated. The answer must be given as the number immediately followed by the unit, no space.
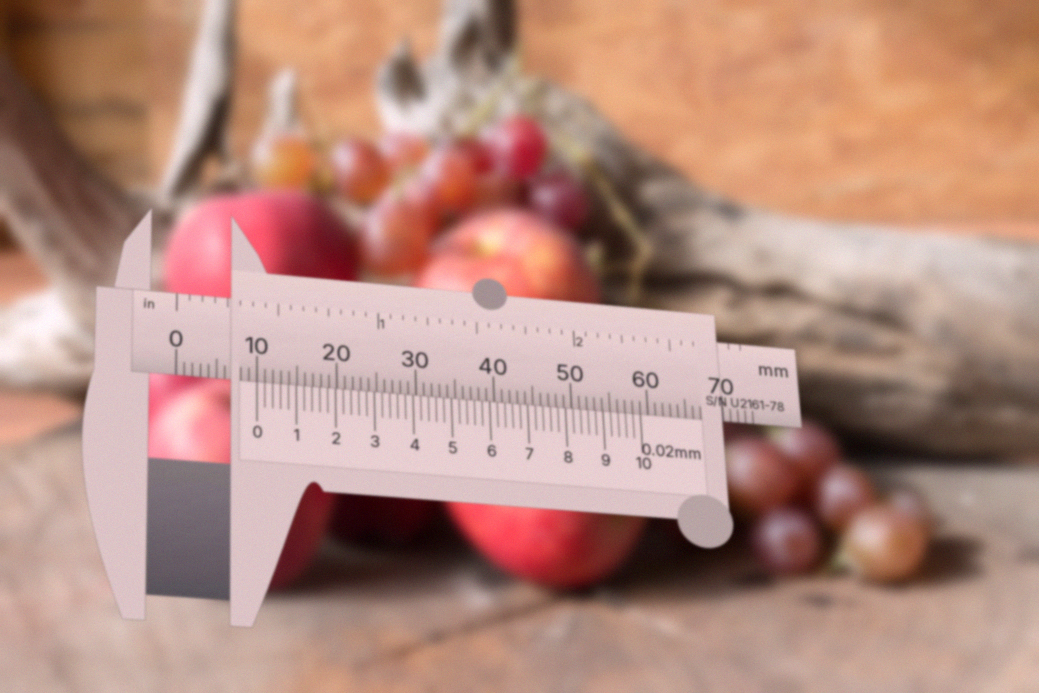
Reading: 10.0mm
